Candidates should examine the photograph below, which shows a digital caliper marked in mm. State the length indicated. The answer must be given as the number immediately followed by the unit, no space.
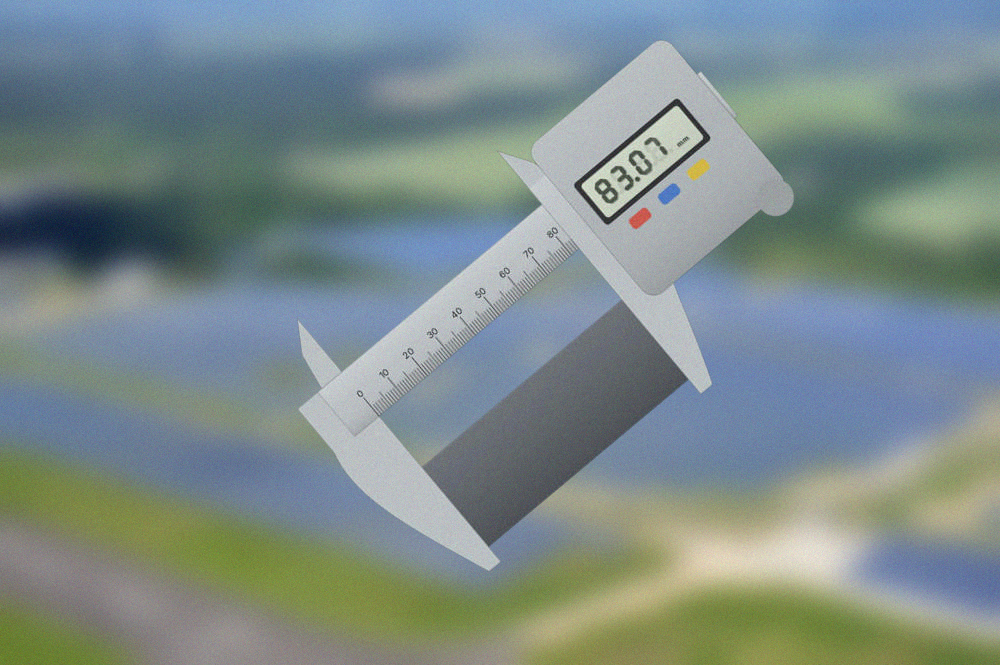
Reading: 83.07mm
